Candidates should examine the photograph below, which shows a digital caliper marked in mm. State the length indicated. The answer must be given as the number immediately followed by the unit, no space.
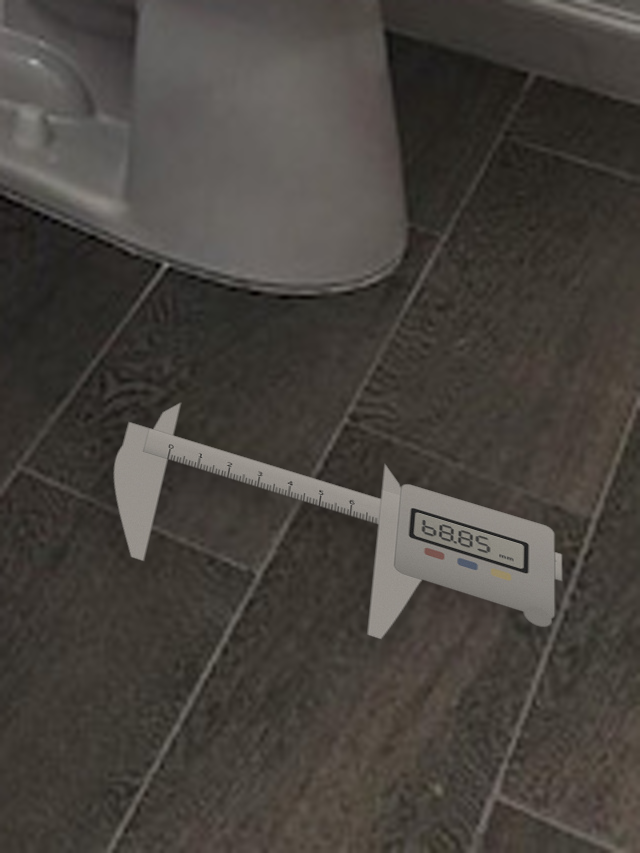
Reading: 68.85mm
